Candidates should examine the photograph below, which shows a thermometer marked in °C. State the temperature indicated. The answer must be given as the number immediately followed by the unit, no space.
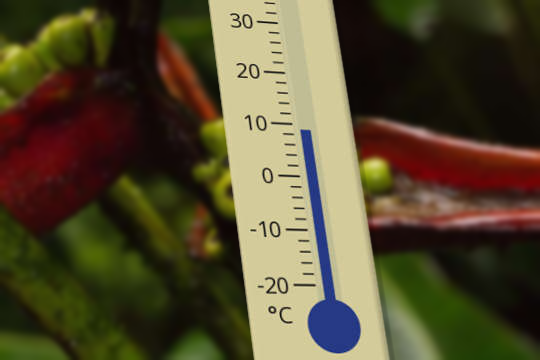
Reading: 9°C
